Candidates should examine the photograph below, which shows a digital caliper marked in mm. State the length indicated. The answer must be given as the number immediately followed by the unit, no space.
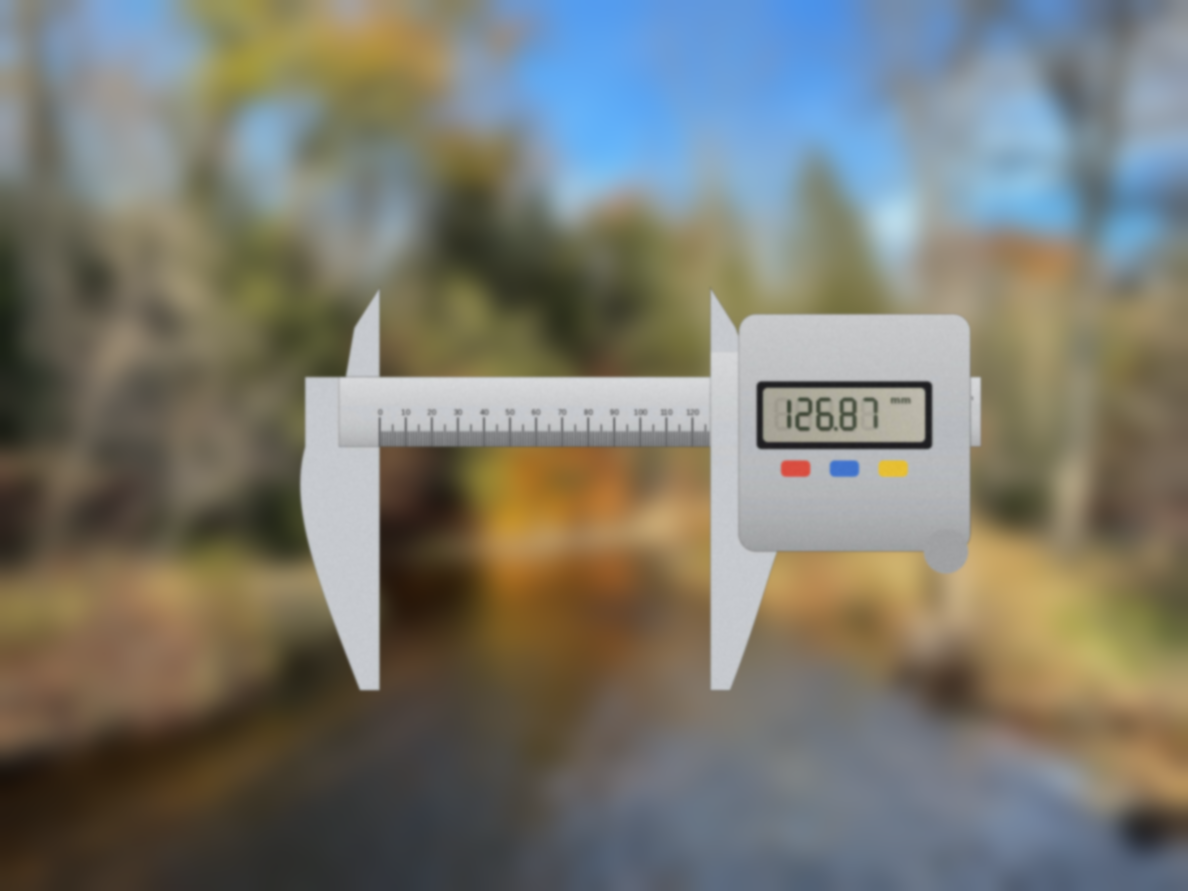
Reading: 126.87mm
